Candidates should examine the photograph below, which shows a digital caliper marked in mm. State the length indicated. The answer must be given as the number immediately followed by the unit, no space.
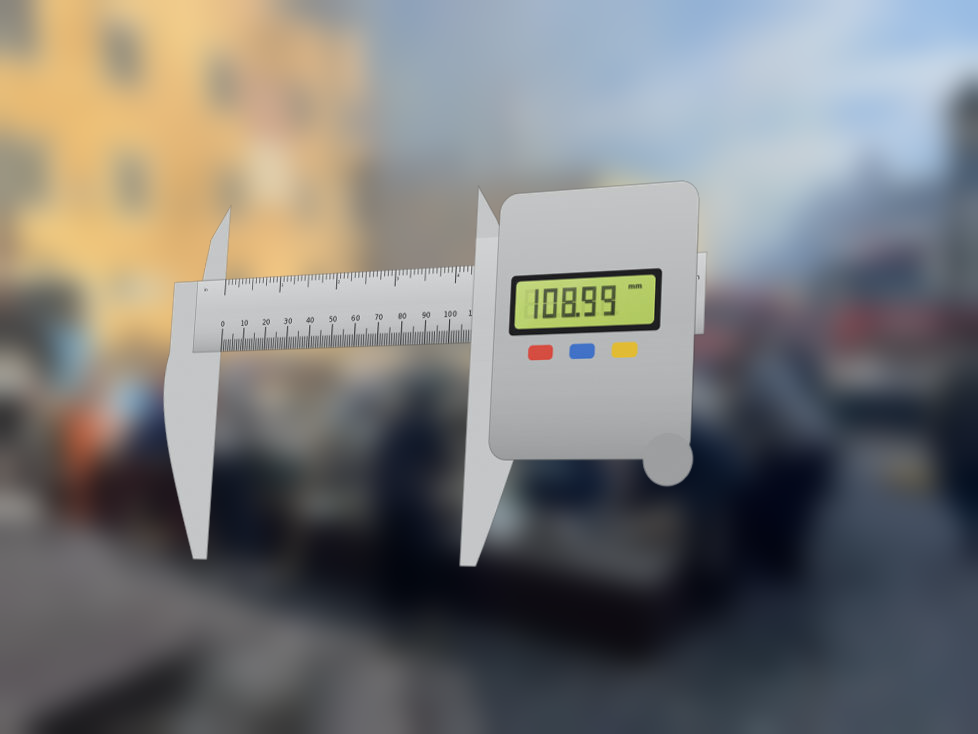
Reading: 108.99mm
